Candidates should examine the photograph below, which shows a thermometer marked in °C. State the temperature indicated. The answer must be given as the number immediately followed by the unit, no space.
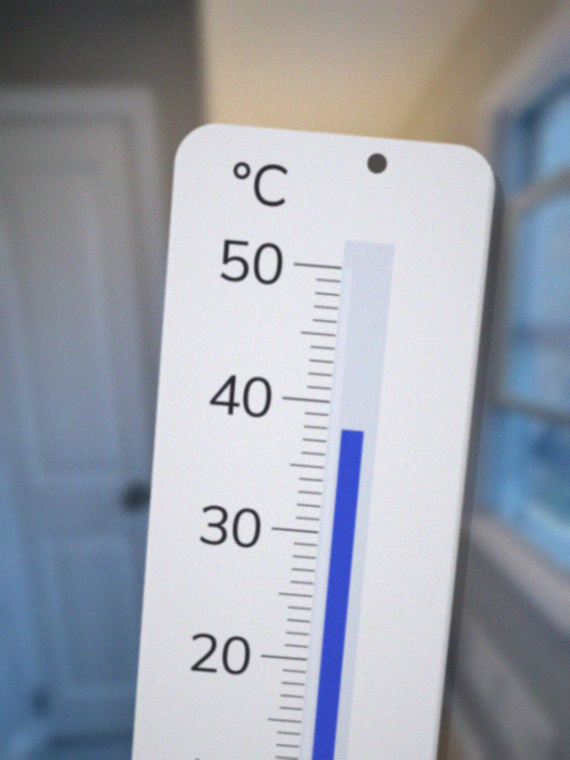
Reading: 38°C
